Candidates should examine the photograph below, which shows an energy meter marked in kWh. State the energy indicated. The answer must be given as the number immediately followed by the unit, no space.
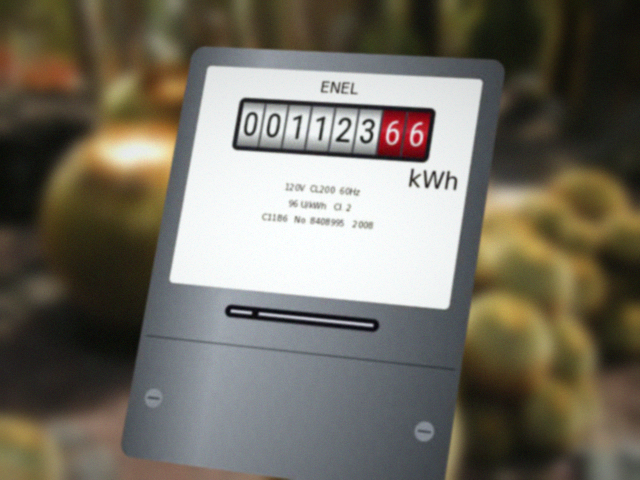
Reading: 1123.66kWh
